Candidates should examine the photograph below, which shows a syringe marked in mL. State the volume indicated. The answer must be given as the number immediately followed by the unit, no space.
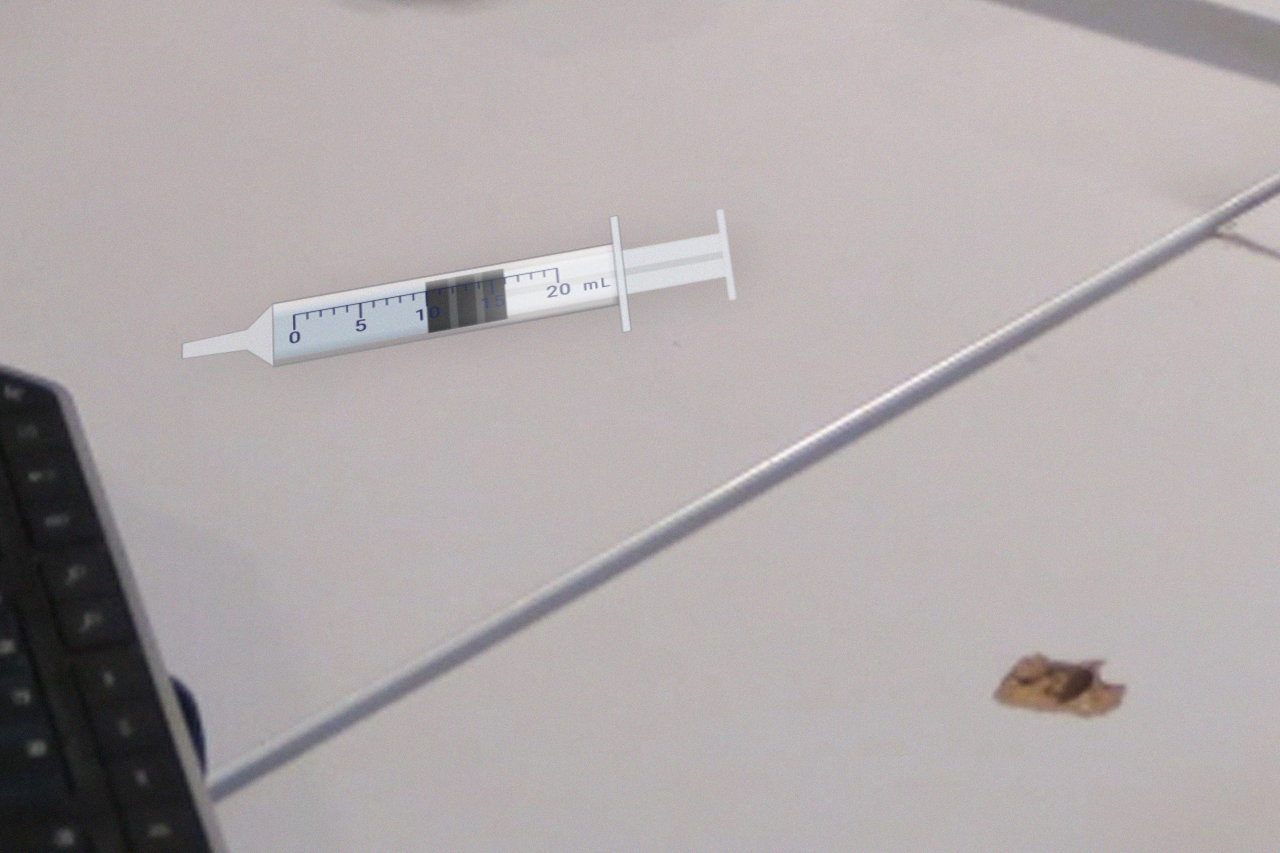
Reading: 10mL
